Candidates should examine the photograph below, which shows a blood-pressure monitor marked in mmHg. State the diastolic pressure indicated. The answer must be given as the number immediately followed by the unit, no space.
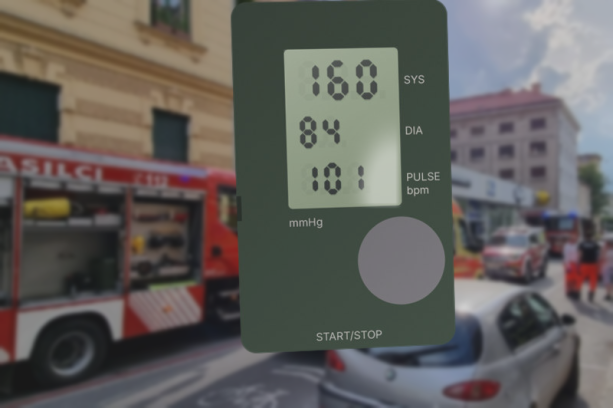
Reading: 84mmHg
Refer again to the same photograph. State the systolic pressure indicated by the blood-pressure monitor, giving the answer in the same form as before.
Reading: 160mmHg
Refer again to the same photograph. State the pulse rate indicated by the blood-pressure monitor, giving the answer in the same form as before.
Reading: 101bpm
